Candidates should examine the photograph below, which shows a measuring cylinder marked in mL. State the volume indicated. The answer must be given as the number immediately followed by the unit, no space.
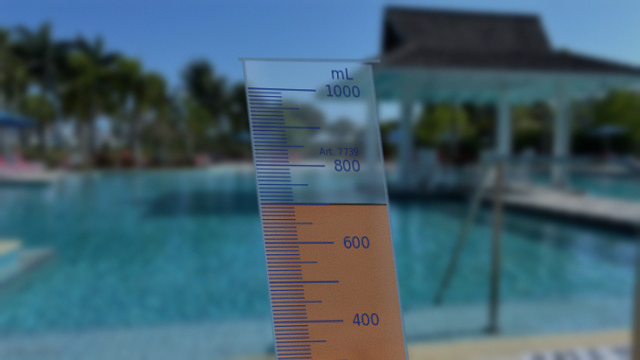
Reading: 700mL
